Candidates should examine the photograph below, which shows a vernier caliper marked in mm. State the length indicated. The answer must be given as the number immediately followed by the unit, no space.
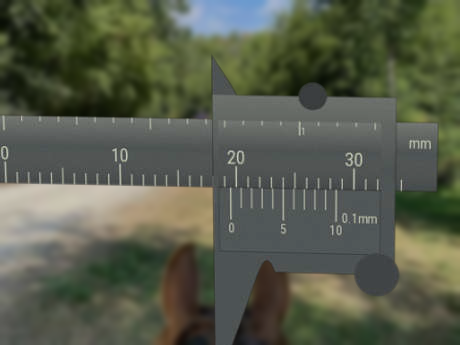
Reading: 19.5mm
